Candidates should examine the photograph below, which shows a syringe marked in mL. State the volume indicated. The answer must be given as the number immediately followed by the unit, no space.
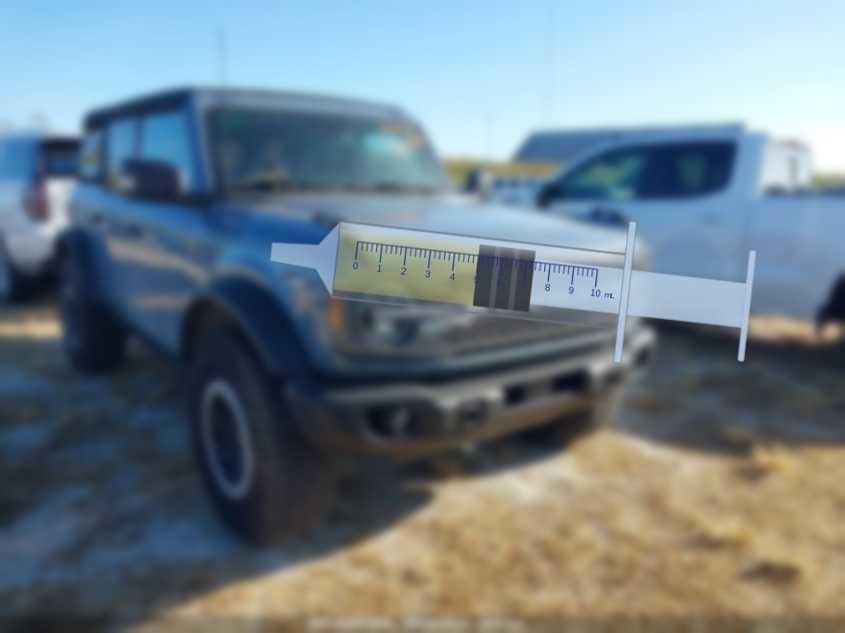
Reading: 5mL
